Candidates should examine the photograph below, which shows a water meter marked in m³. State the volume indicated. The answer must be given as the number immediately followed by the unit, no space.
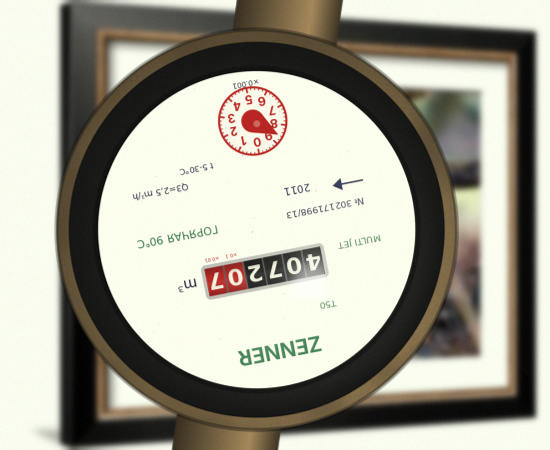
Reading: 4072.078m³
